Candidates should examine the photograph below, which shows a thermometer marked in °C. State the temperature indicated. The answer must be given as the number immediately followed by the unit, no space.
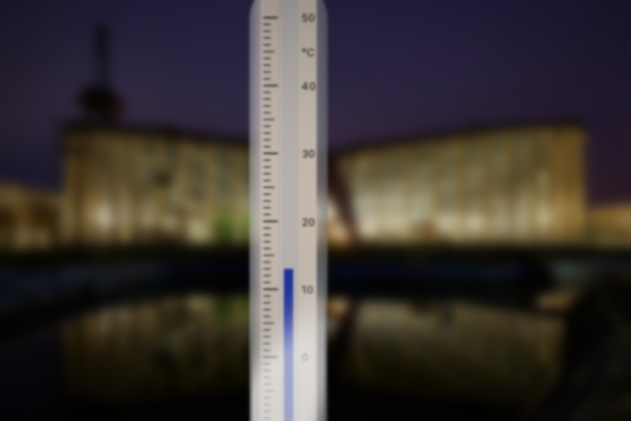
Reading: 13°C
